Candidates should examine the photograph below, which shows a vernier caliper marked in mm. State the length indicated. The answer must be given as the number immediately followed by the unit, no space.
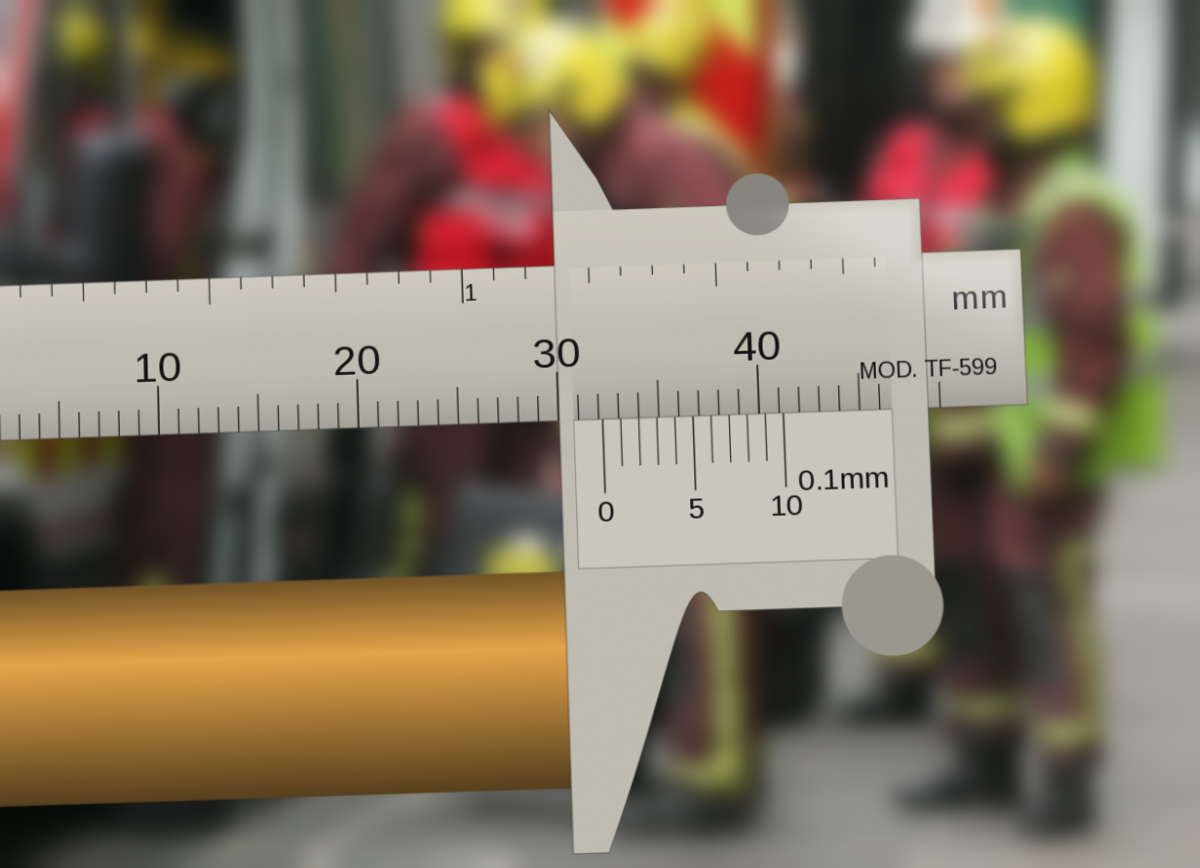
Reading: 32.2mm
